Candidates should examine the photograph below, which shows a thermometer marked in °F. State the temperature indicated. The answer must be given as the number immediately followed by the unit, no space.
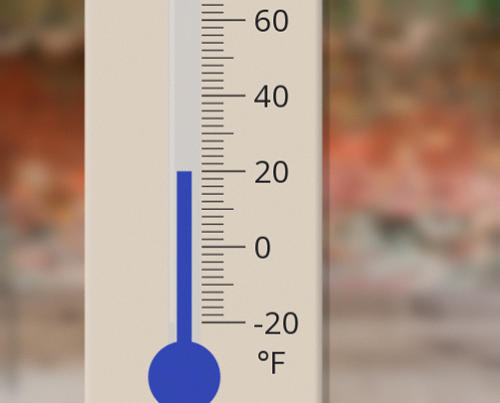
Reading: 20°F
